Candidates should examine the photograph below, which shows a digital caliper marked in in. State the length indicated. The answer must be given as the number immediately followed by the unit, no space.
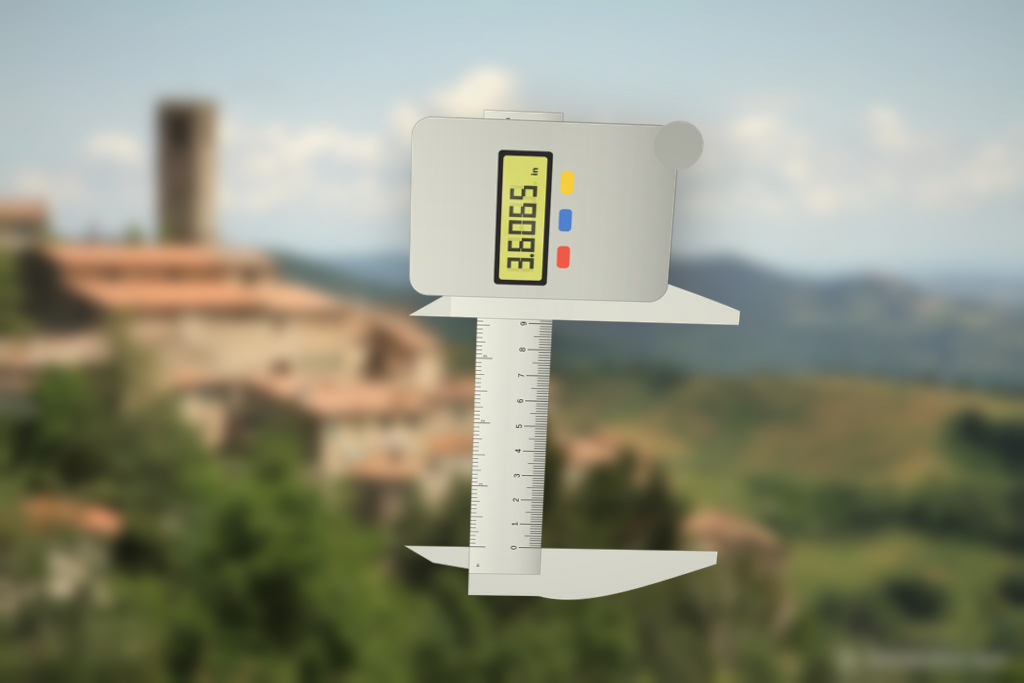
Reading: 3.6065in
